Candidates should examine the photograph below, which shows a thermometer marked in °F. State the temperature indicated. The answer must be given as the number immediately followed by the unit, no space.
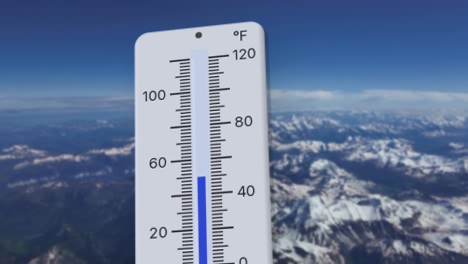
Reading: 50°F
